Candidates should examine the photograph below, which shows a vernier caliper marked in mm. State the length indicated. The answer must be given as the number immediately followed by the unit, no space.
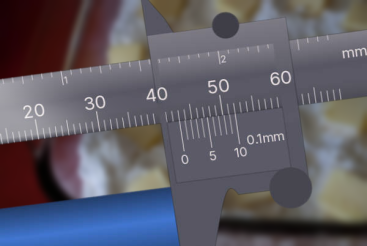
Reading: 43.0mm
